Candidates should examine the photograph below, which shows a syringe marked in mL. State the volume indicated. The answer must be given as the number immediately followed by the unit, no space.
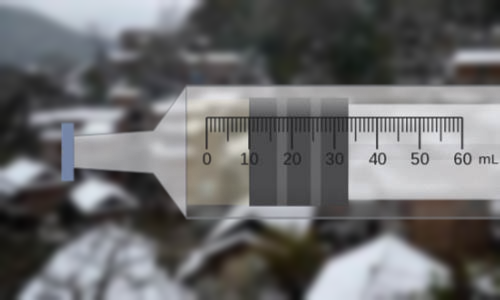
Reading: 10mL
